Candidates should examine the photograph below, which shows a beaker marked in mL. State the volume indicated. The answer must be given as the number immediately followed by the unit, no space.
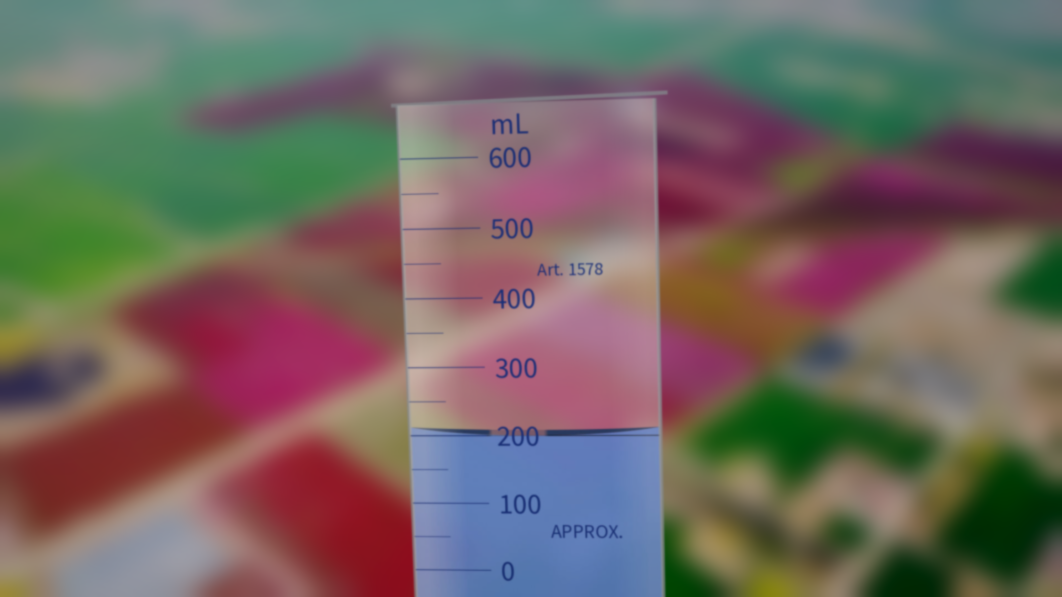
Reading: 200mL
